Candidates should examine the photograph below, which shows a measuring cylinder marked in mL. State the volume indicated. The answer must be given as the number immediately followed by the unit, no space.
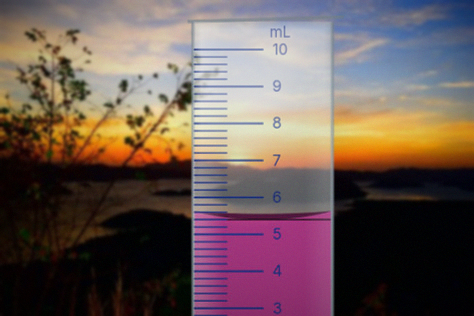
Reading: 5.4mL
